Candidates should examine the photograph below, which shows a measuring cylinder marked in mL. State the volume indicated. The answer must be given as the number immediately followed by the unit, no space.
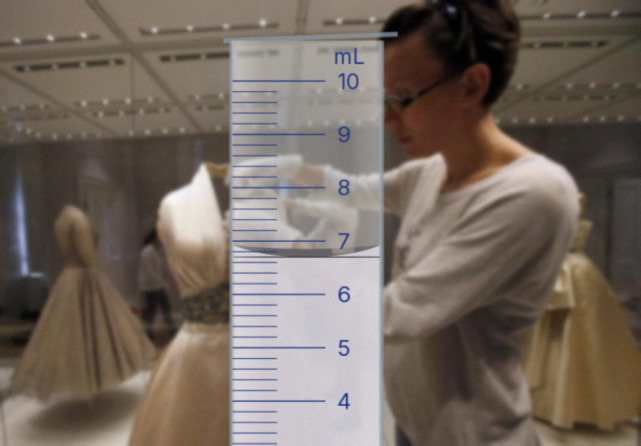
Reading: 6.7mL
